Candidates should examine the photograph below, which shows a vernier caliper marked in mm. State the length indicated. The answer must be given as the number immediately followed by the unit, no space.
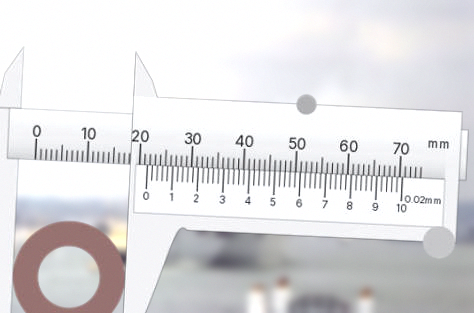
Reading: 21.5mm
